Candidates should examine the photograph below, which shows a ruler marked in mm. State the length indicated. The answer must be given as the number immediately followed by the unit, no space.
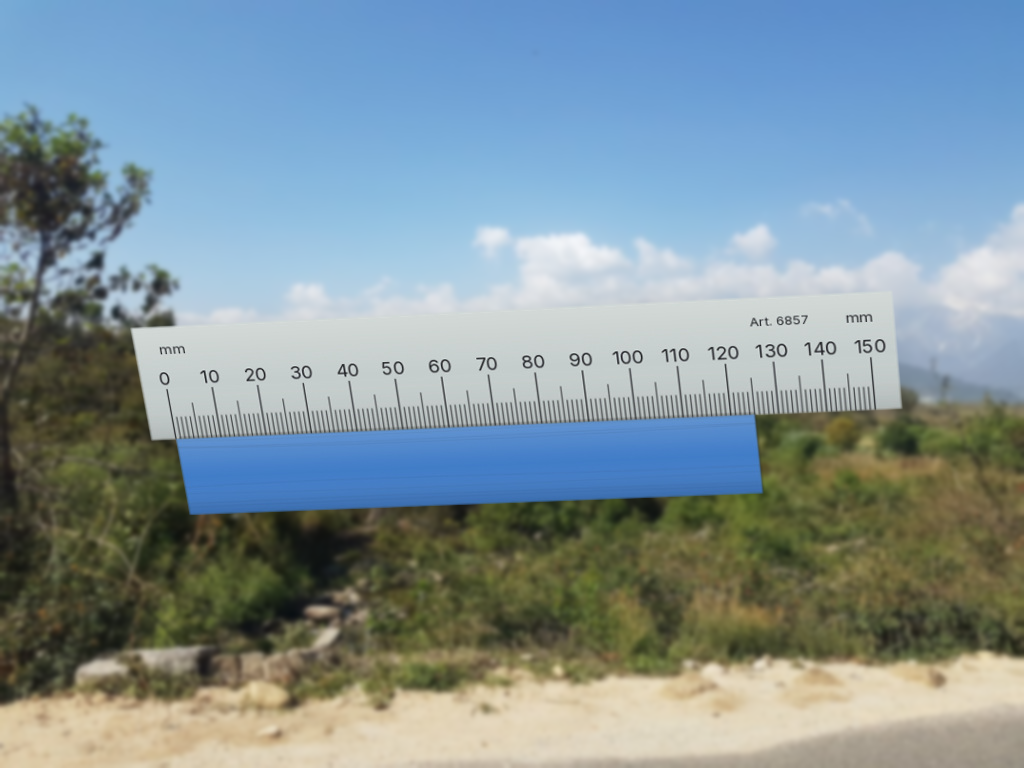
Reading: 125mm
